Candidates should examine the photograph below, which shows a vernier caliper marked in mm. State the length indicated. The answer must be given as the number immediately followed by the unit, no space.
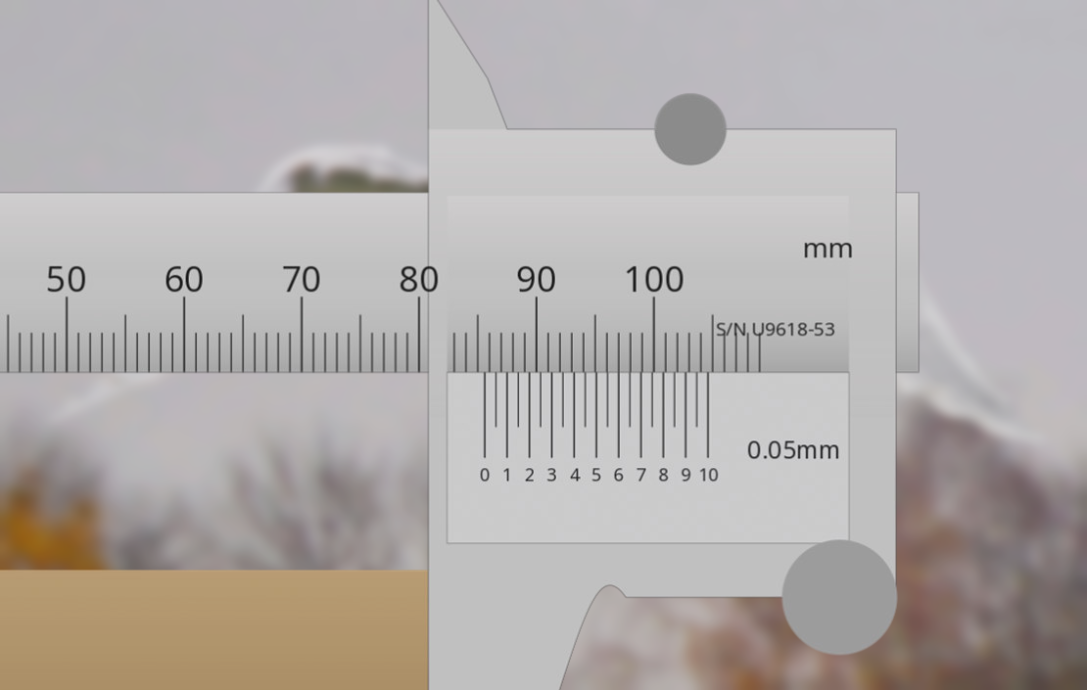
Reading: 85.6mm
